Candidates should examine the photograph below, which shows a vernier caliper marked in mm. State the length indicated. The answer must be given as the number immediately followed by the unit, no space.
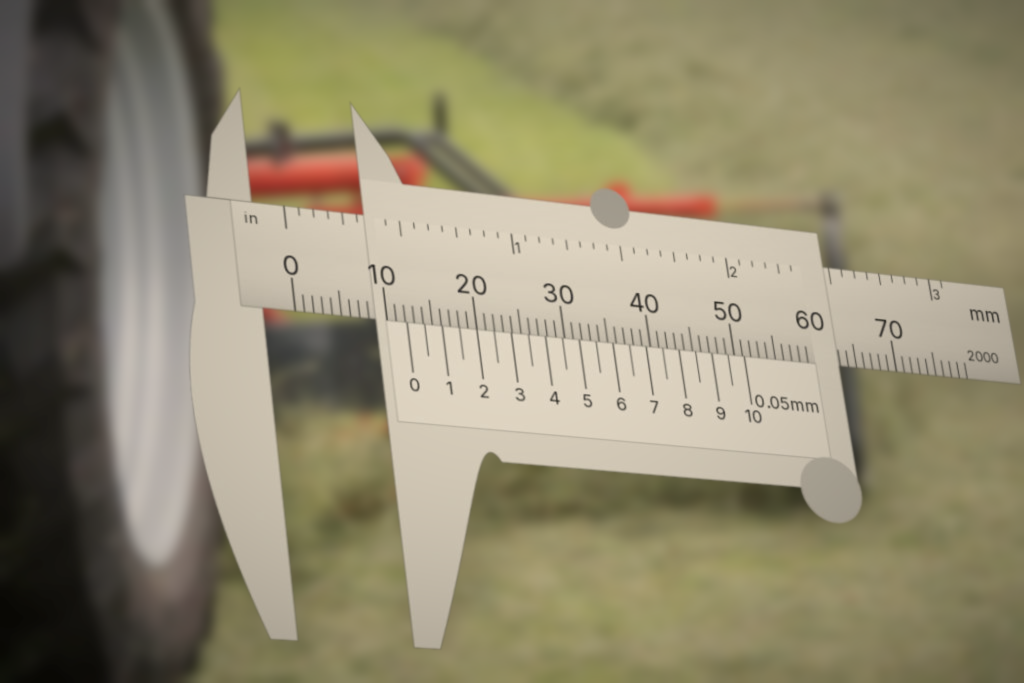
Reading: 12.2mm
